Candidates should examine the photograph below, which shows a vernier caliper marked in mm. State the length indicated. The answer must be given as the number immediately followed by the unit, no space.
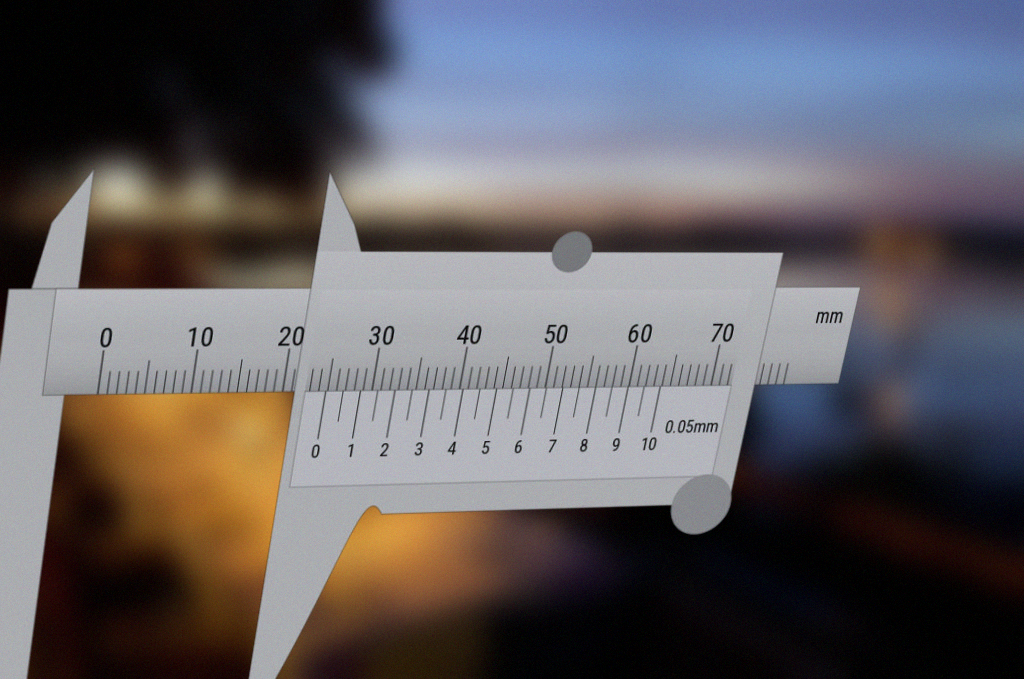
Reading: 24.8mm
